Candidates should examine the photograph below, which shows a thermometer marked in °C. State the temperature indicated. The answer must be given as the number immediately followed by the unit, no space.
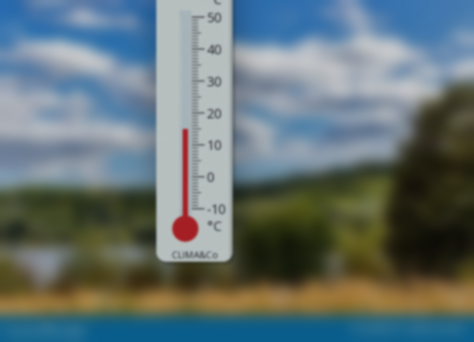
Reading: 15°C
